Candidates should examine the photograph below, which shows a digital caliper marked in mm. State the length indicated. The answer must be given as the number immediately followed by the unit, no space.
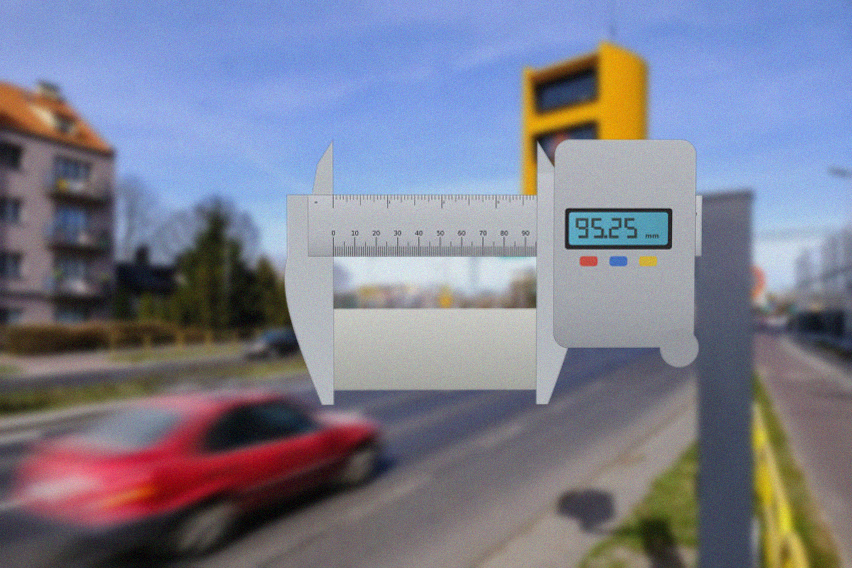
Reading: 95.25mm
